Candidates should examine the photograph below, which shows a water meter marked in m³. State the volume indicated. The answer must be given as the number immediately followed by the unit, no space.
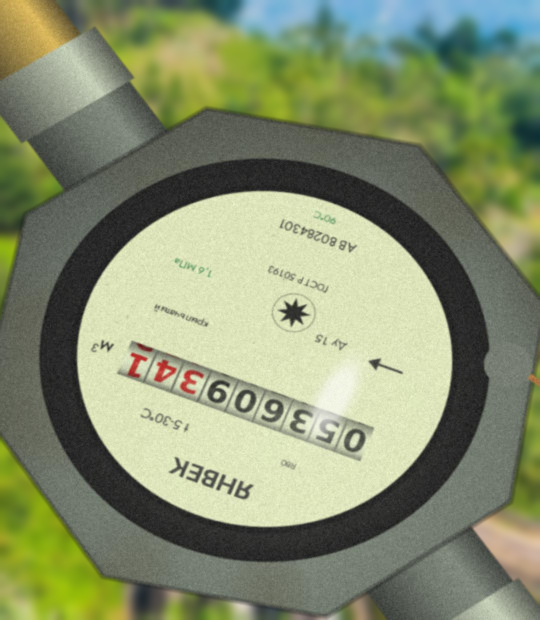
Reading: 53609.341m³
